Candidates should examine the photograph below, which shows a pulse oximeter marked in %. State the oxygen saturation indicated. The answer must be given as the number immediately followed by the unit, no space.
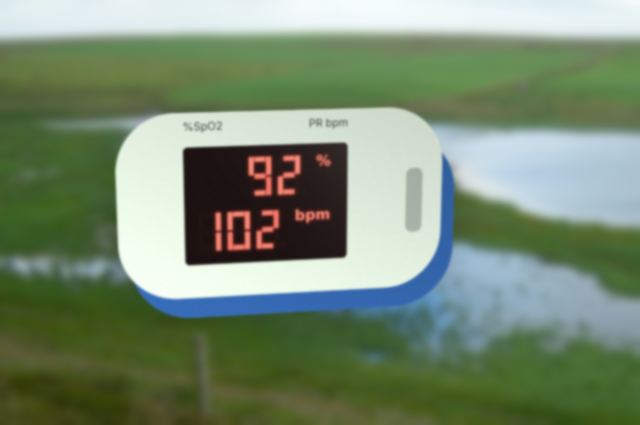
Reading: 92%
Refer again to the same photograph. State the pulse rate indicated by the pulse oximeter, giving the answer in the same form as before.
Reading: 102bpm
